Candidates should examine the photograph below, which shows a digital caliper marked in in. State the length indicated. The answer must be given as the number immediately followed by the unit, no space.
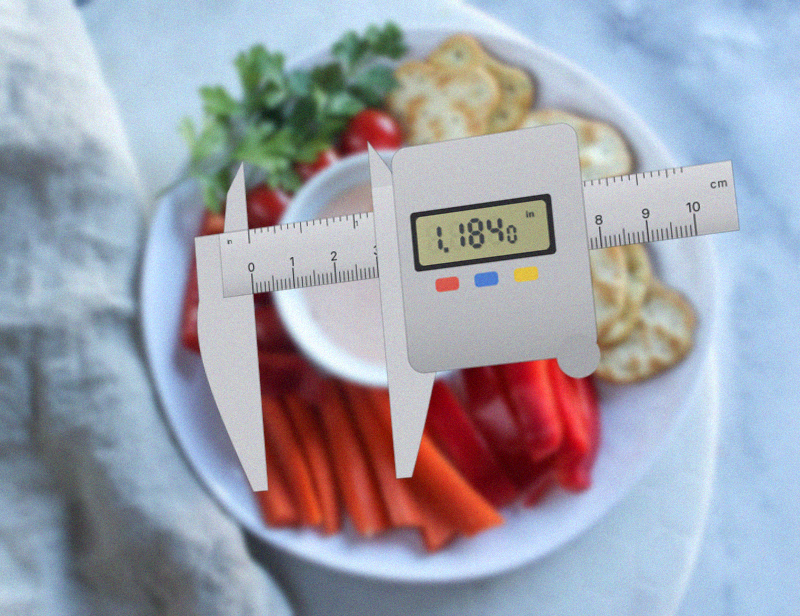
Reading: 1.1840in
